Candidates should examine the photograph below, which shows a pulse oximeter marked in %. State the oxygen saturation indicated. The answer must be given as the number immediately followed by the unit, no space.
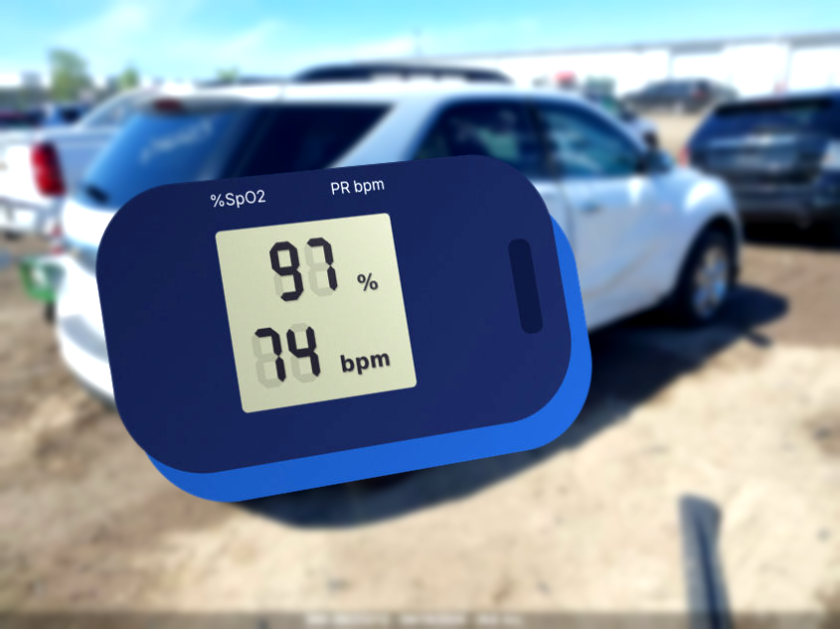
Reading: 97%
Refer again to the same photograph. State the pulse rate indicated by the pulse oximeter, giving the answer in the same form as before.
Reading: 74bpm
